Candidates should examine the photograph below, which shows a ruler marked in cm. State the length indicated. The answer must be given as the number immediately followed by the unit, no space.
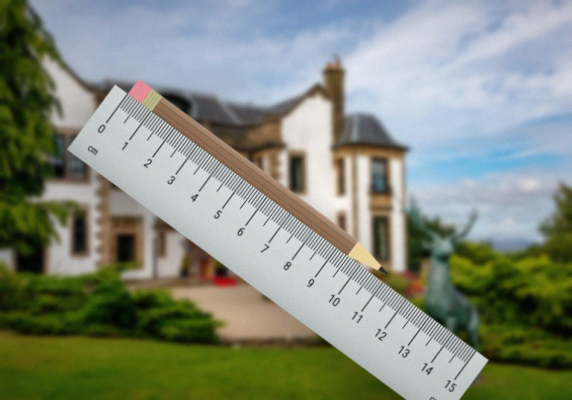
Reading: 11cm
